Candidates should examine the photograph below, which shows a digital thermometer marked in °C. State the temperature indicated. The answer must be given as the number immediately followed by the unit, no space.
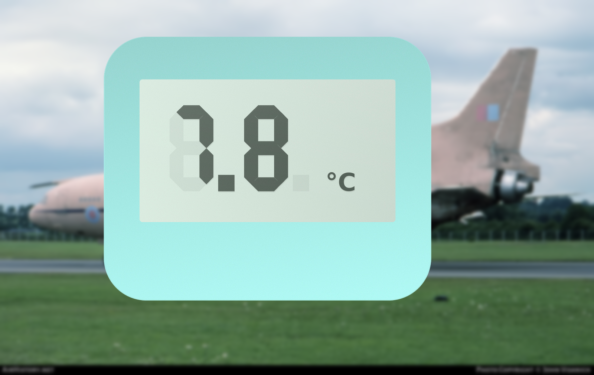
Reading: 7.8°C
